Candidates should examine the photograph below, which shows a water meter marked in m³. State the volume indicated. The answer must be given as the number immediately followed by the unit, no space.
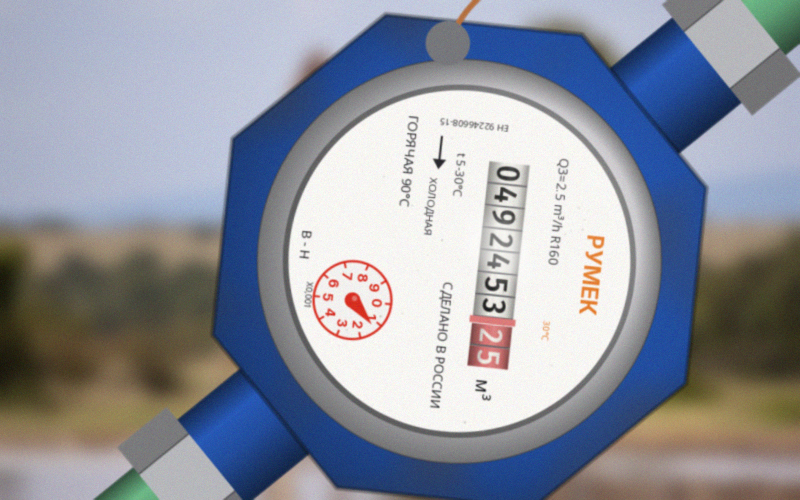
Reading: 492453.251m³
